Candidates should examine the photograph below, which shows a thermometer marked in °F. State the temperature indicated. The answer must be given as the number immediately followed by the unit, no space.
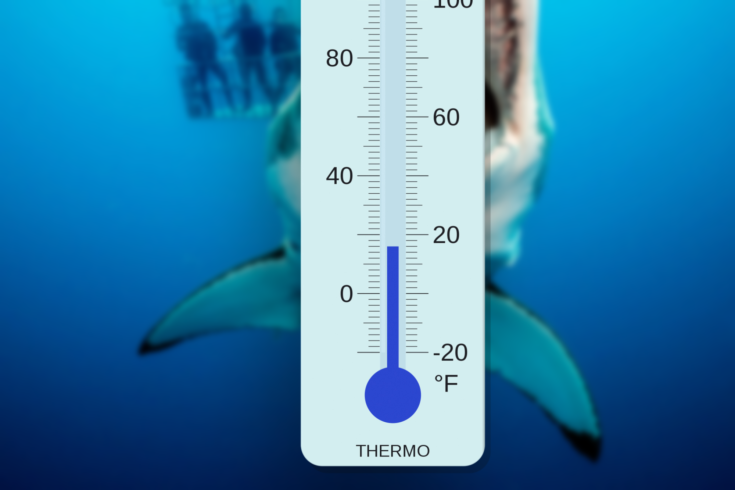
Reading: 16°F
